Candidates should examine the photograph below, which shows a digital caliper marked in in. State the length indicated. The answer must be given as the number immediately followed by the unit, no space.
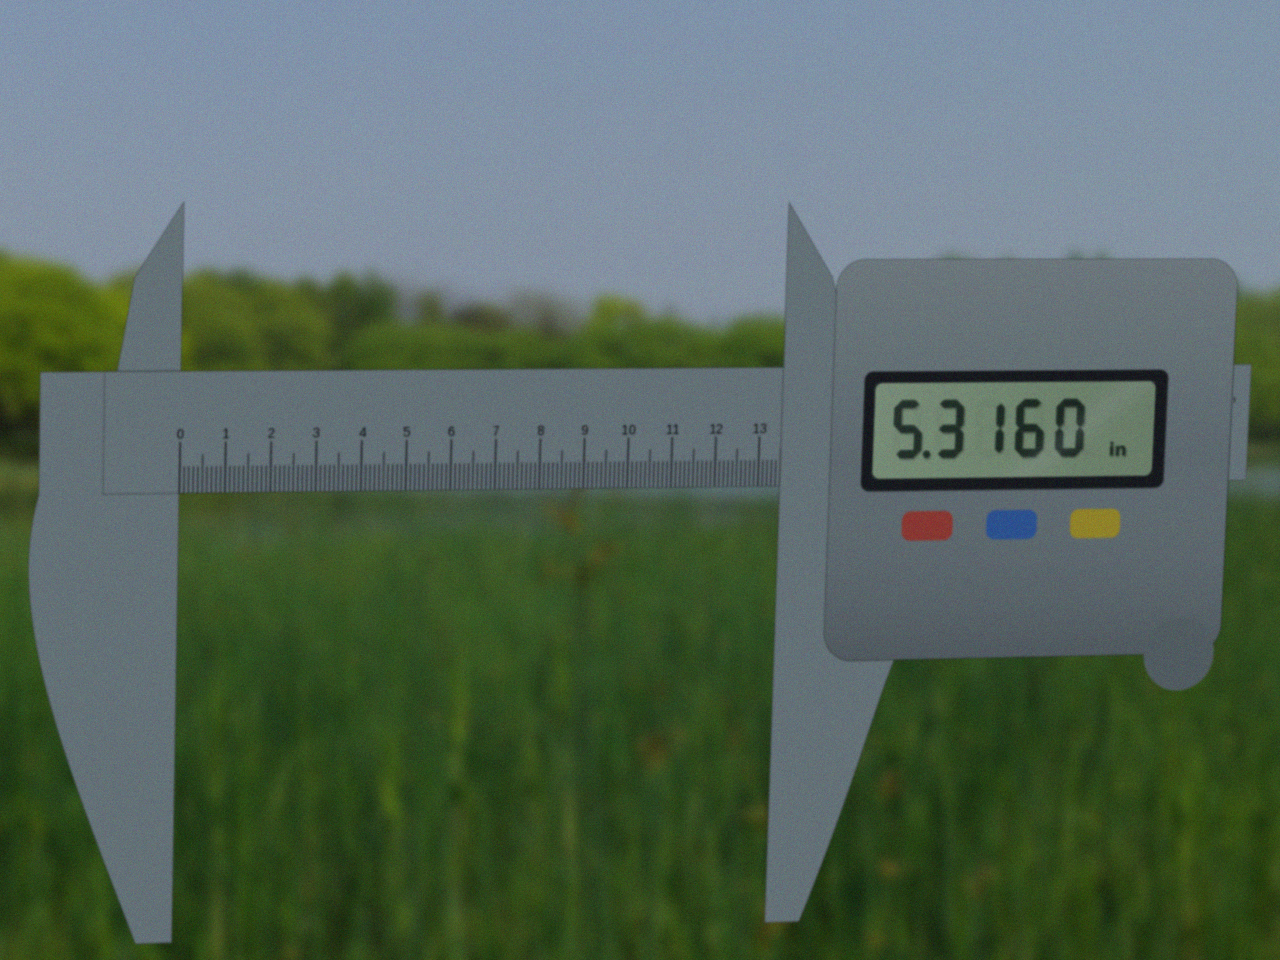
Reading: 5.3160in
